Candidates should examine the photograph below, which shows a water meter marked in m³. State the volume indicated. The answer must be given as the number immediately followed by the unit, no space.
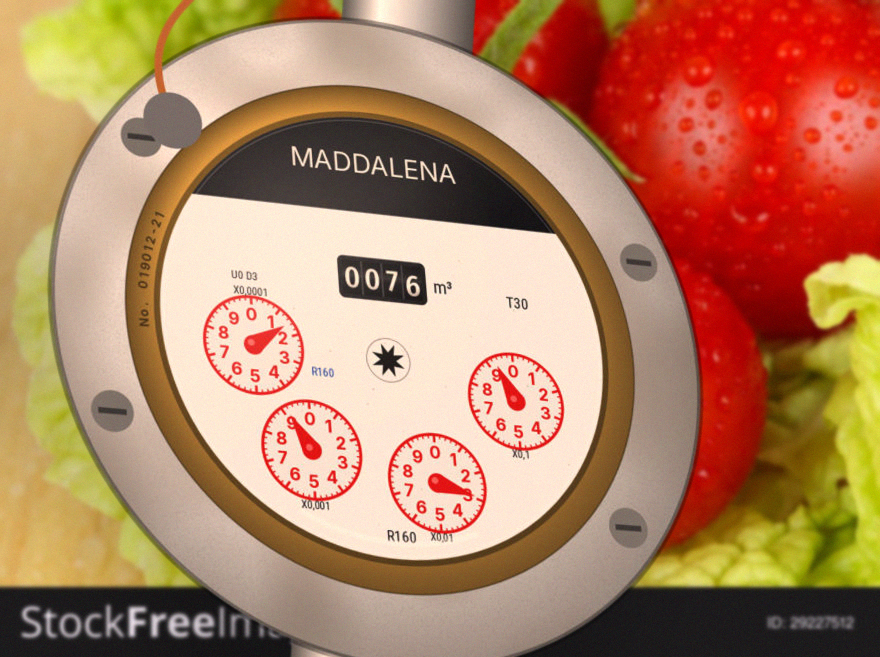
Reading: 75.9291m³
